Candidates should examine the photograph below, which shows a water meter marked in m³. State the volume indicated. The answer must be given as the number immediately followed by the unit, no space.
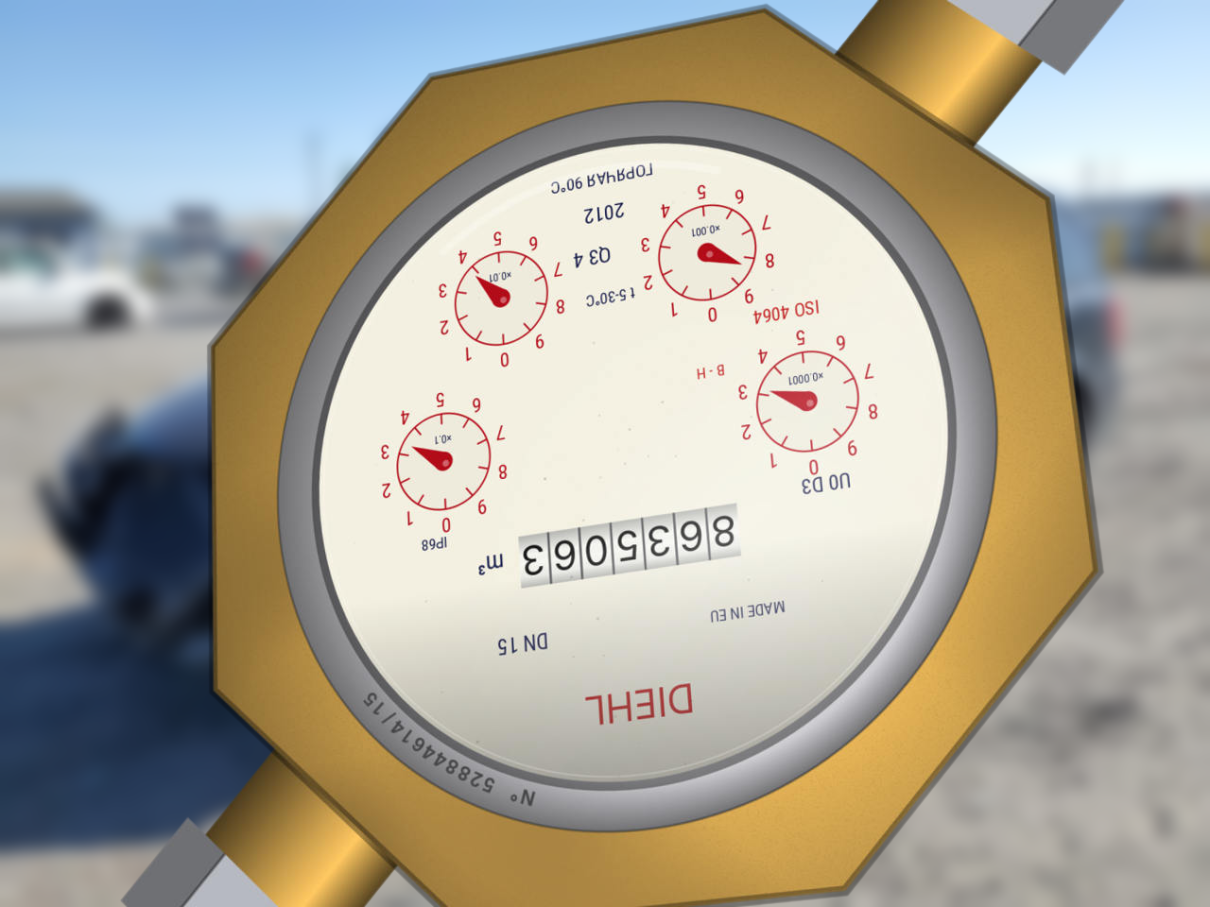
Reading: 8635063.3383m³
